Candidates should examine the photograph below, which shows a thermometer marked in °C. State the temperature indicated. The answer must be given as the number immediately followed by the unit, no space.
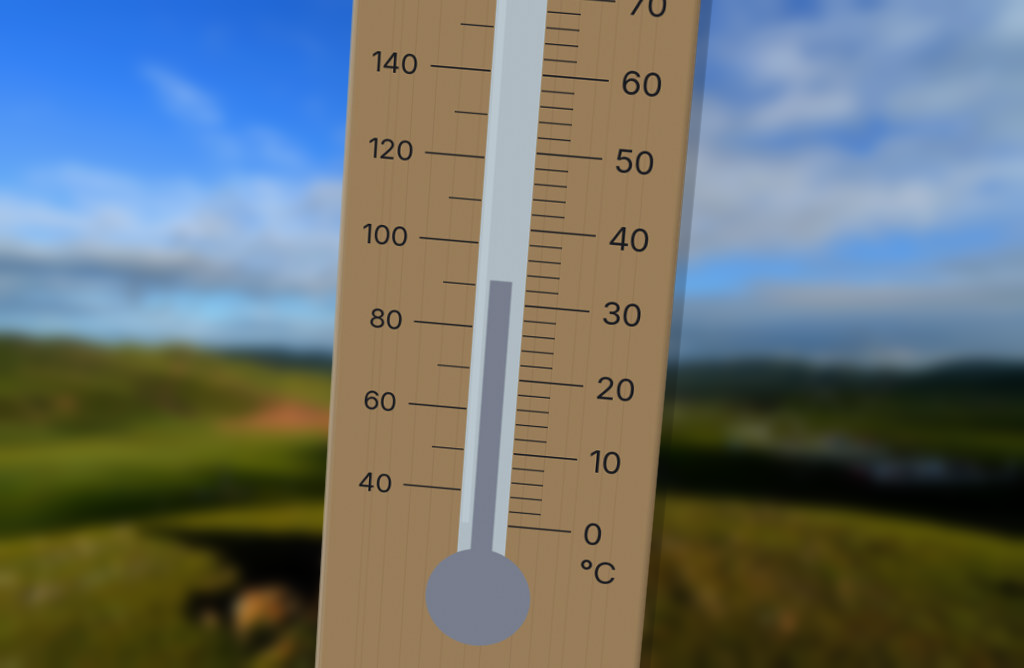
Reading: 33°C
